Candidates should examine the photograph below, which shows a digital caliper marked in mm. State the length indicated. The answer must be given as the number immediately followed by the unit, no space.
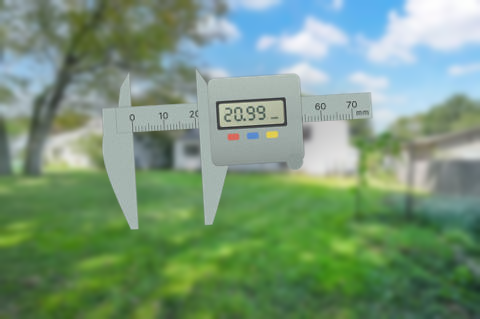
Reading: 20.99mm
